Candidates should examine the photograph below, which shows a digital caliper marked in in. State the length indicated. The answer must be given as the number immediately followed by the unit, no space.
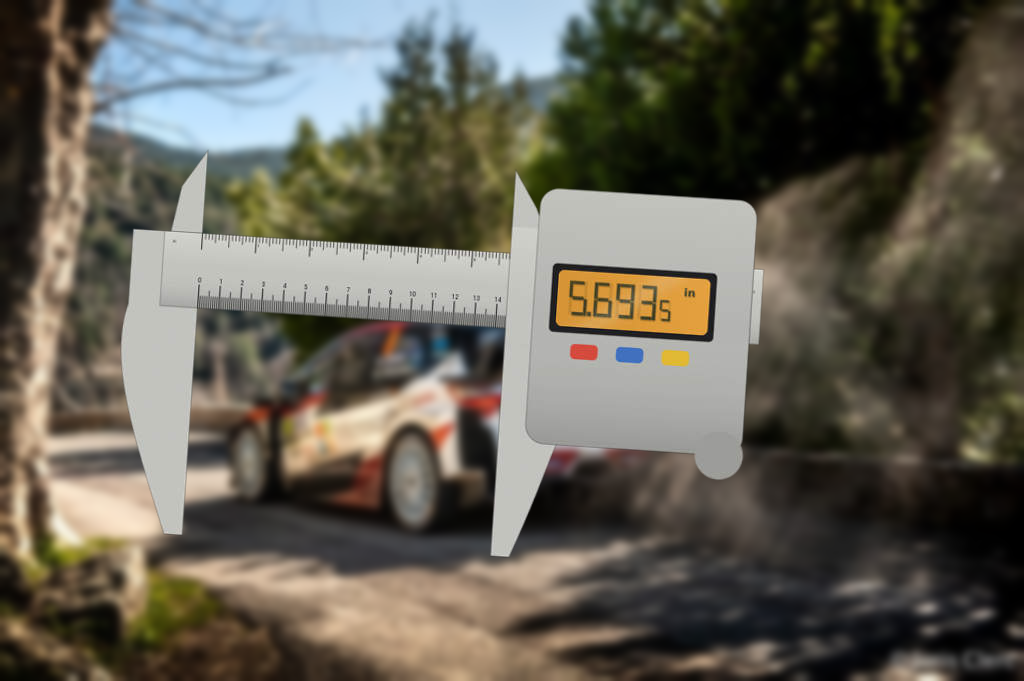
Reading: 5.6935in
